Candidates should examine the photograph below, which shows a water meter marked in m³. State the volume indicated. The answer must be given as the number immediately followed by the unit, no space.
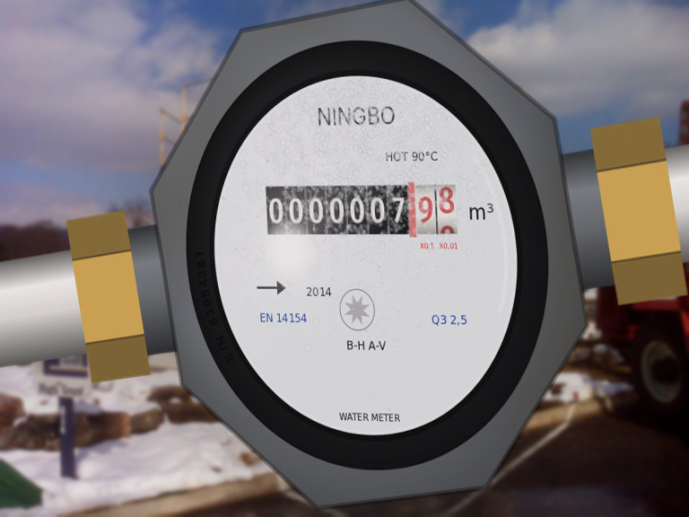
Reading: 7.98m³
